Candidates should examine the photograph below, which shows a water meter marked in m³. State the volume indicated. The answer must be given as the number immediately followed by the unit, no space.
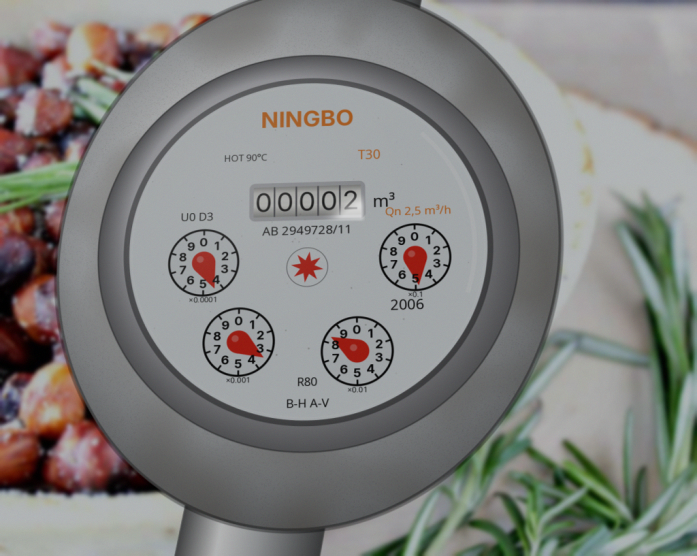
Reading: 2.4834m³
